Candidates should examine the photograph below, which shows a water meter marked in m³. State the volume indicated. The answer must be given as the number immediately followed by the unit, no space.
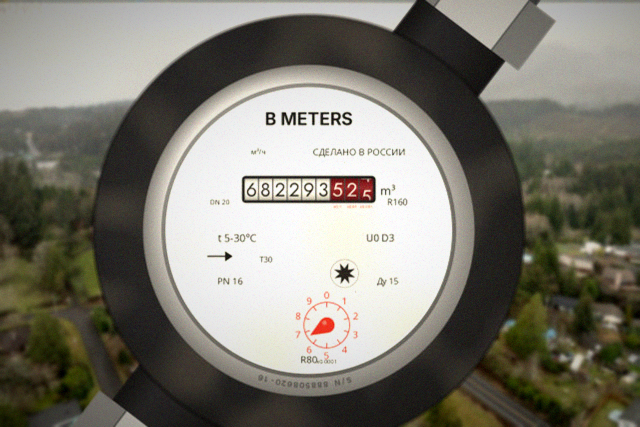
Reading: 682293.5246m³
